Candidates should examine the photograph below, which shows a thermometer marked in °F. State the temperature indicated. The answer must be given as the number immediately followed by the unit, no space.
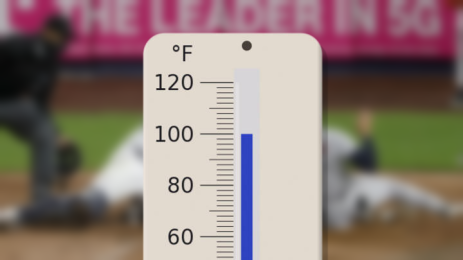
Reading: 100°F
